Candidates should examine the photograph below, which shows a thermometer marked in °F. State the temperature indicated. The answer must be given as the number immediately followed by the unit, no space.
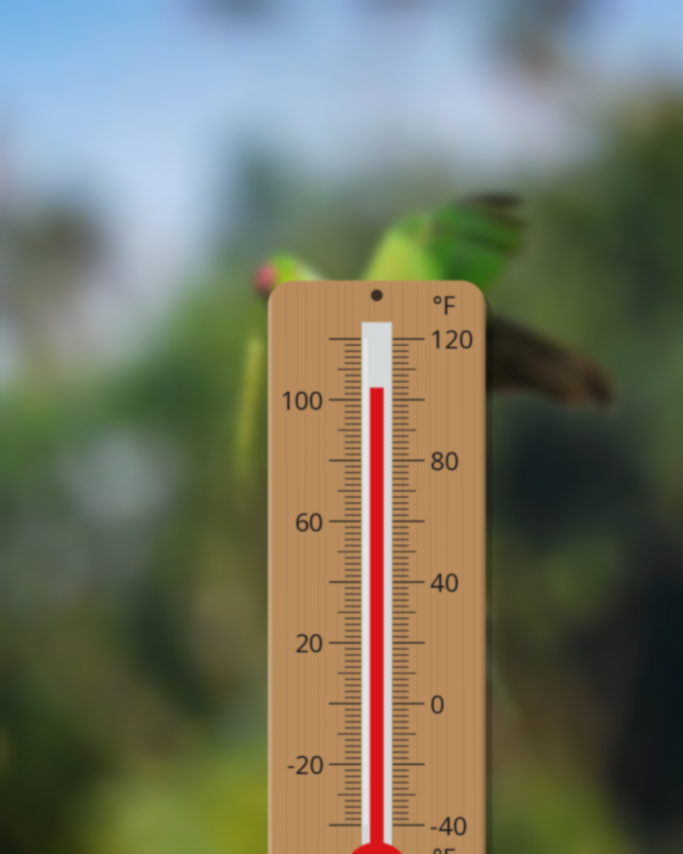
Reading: 104°F
